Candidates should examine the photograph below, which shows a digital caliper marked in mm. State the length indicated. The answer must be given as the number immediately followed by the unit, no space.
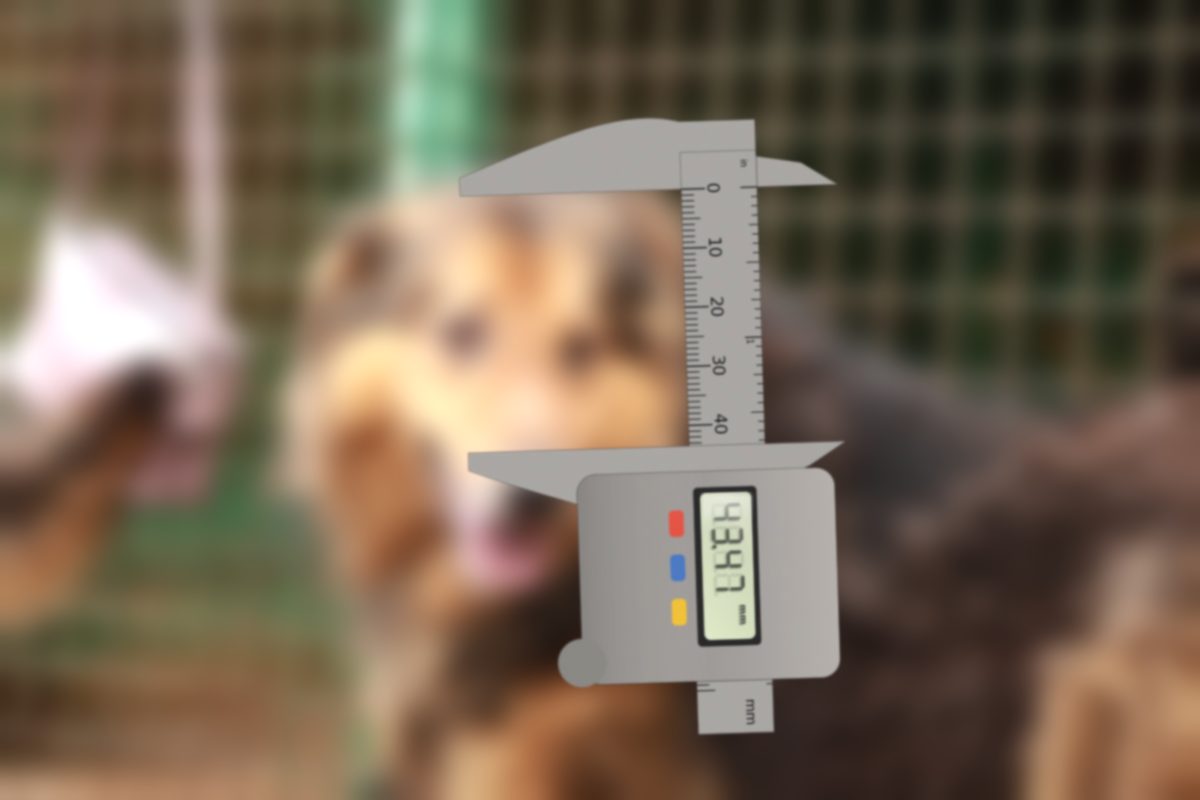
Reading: 43.47mm
